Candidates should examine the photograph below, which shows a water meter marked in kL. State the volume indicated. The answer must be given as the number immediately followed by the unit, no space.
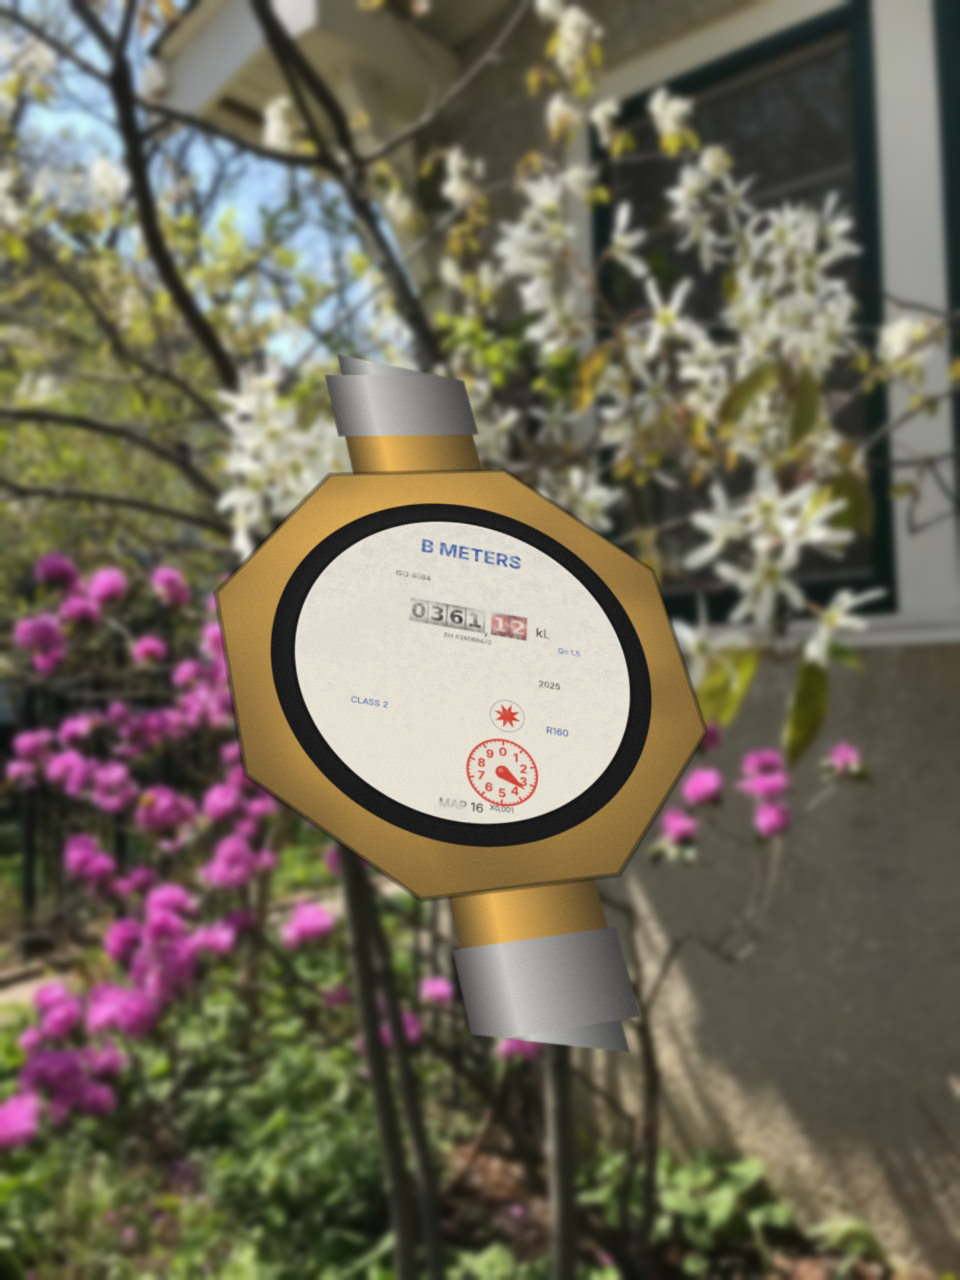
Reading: 361.123kL
